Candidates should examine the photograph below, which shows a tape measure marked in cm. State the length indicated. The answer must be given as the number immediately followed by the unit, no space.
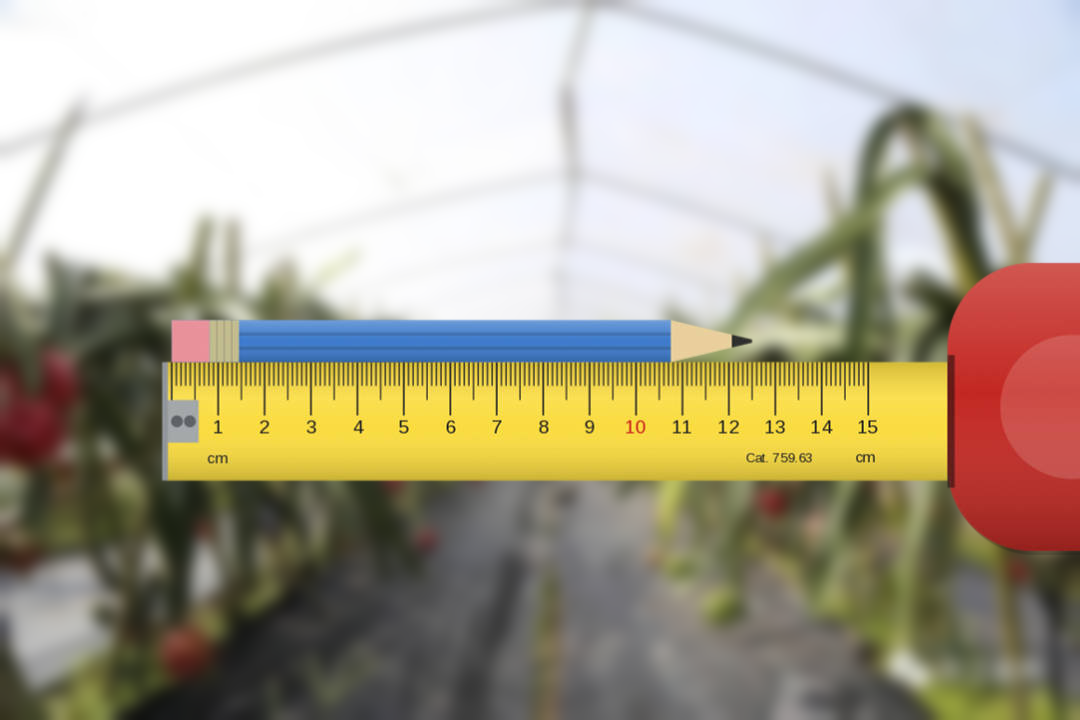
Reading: 12.5cm
